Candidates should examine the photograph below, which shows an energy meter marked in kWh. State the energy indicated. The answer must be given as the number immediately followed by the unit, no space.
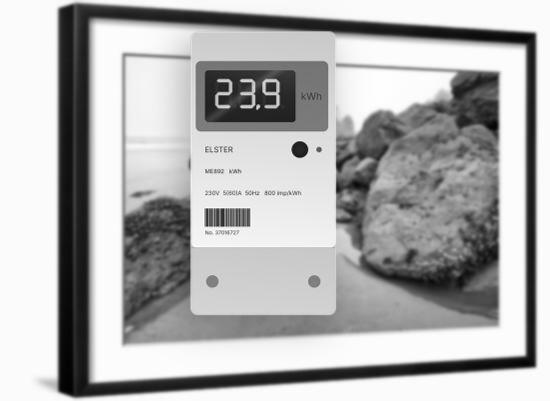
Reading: 23.9kWh
